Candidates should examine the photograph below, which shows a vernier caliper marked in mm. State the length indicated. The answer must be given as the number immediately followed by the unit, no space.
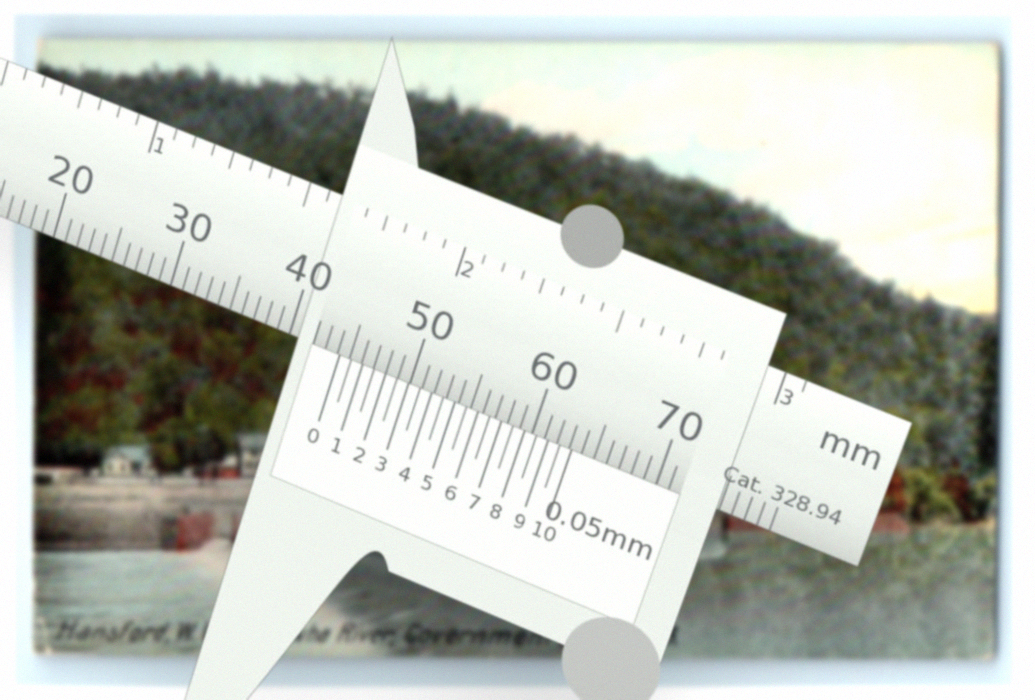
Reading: 44.2mm
